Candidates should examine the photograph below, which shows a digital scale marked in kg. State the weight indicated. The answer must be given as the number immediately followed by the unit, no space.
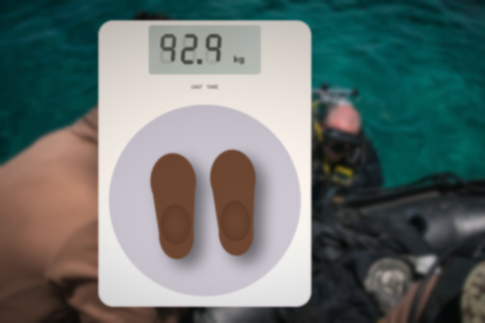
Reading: 92.9kg
